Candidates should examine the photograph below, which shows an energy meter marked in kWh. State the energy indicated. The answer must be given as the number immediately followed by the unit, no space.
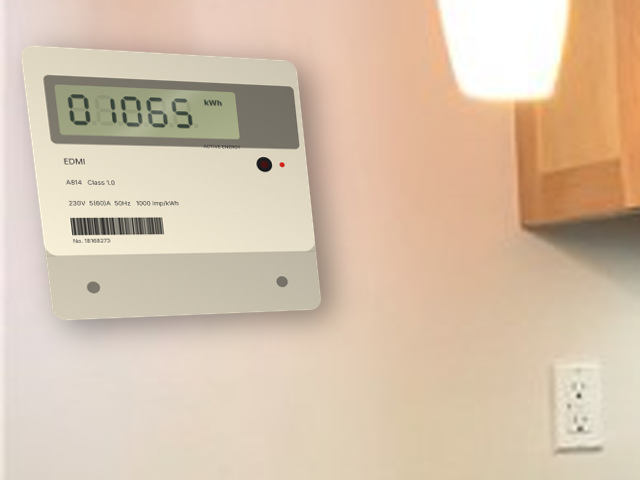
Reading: 1065kWh
